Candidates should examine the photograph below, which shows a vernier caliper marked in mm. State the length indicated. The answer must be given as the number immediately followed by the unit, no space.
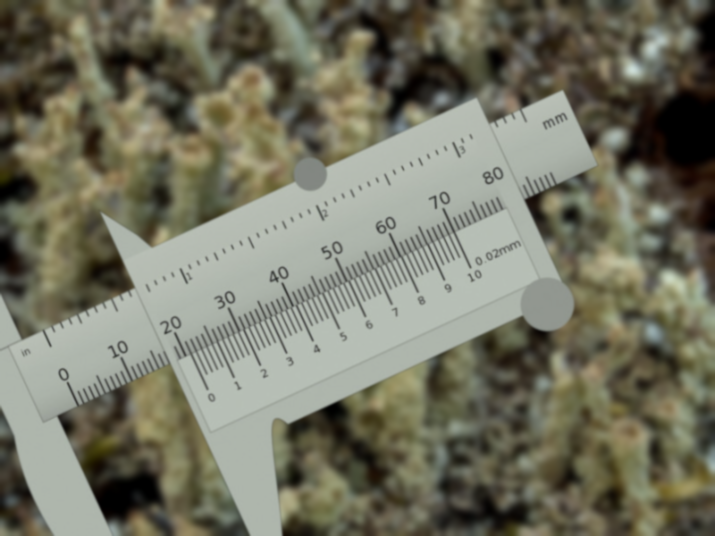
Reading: 21.0mm
